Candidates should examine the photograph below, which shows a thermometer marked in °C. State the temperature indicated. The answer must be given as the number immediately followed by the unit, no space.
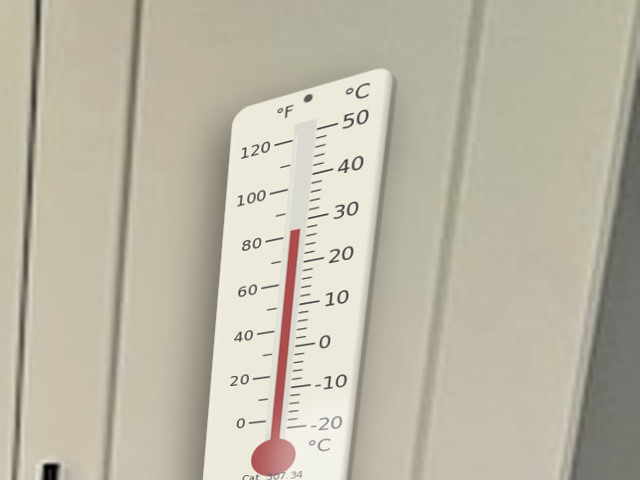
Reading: 28°C
